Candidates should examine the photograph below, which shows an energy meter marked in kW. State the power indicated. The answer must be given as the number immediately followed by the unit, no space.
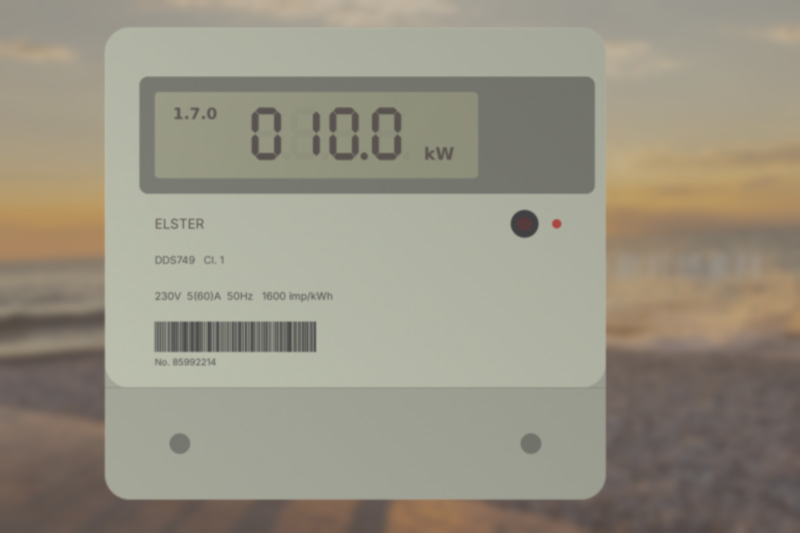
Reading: 10.0kW
